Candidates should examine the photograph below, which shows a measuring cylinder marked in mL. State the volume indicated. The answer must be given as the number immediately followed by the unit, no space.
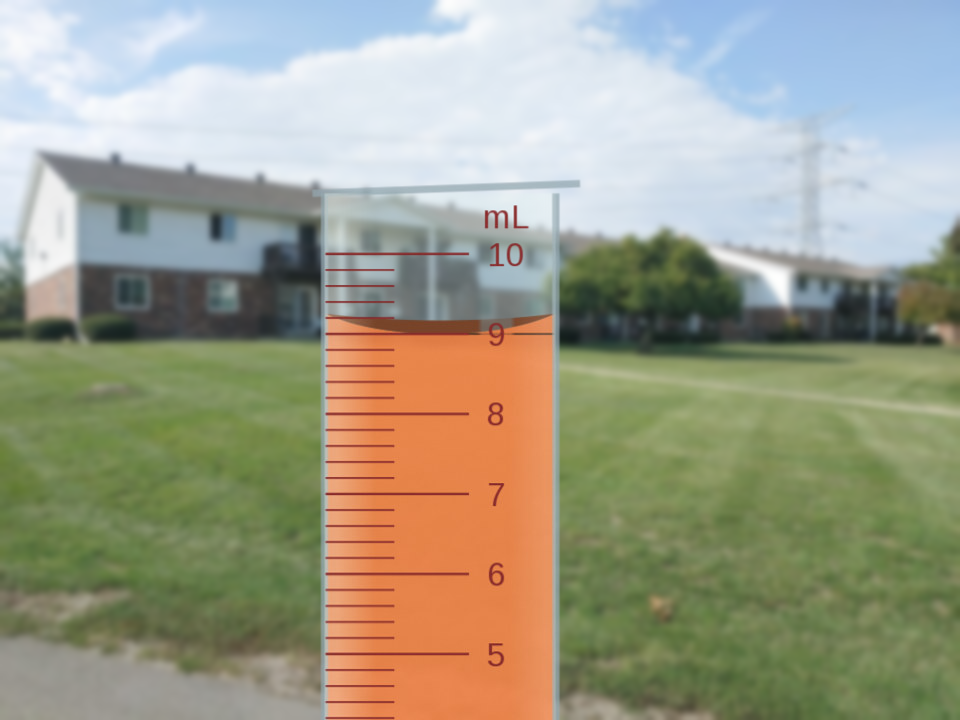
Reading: 9mL
